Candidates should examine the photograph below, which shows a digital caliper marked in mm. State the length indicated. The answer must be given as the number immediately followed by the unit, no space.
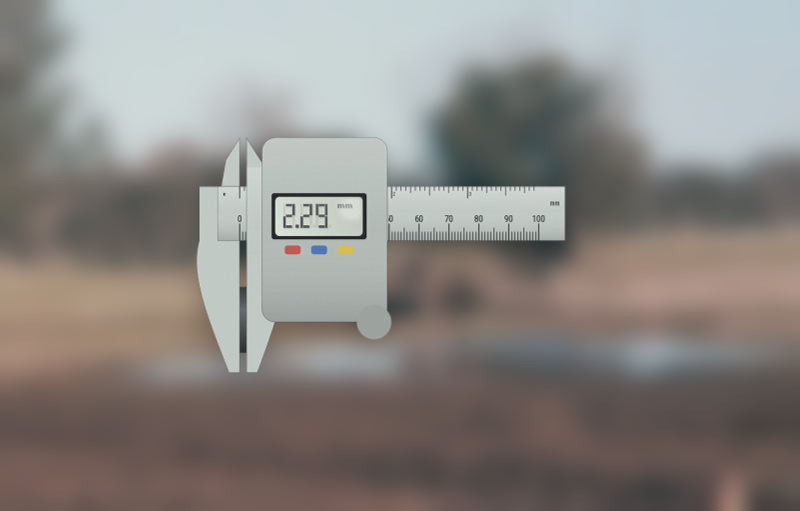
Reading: 2.29mm
